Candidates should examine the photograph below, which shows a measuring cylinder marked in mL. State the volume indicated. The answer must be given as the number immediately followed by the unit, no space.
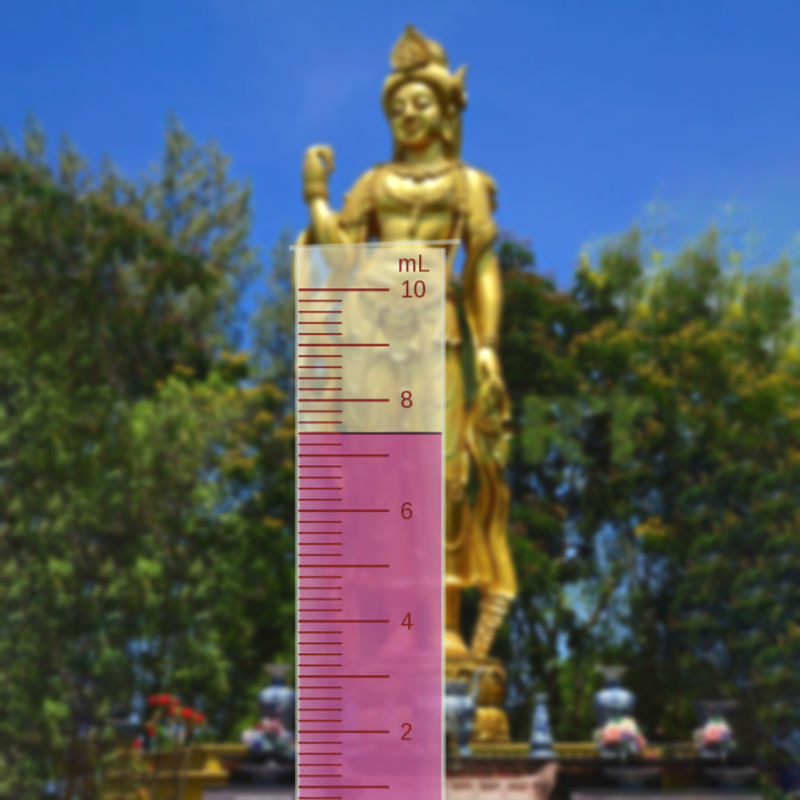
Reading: 7.4mL
